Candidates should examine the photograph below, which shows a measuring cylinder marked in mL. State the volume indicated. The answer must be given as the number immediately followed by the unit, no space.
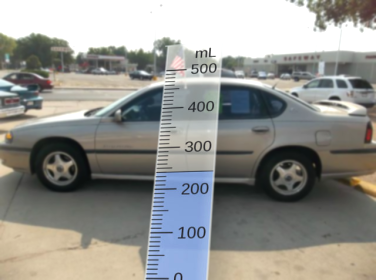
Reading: 240mL
